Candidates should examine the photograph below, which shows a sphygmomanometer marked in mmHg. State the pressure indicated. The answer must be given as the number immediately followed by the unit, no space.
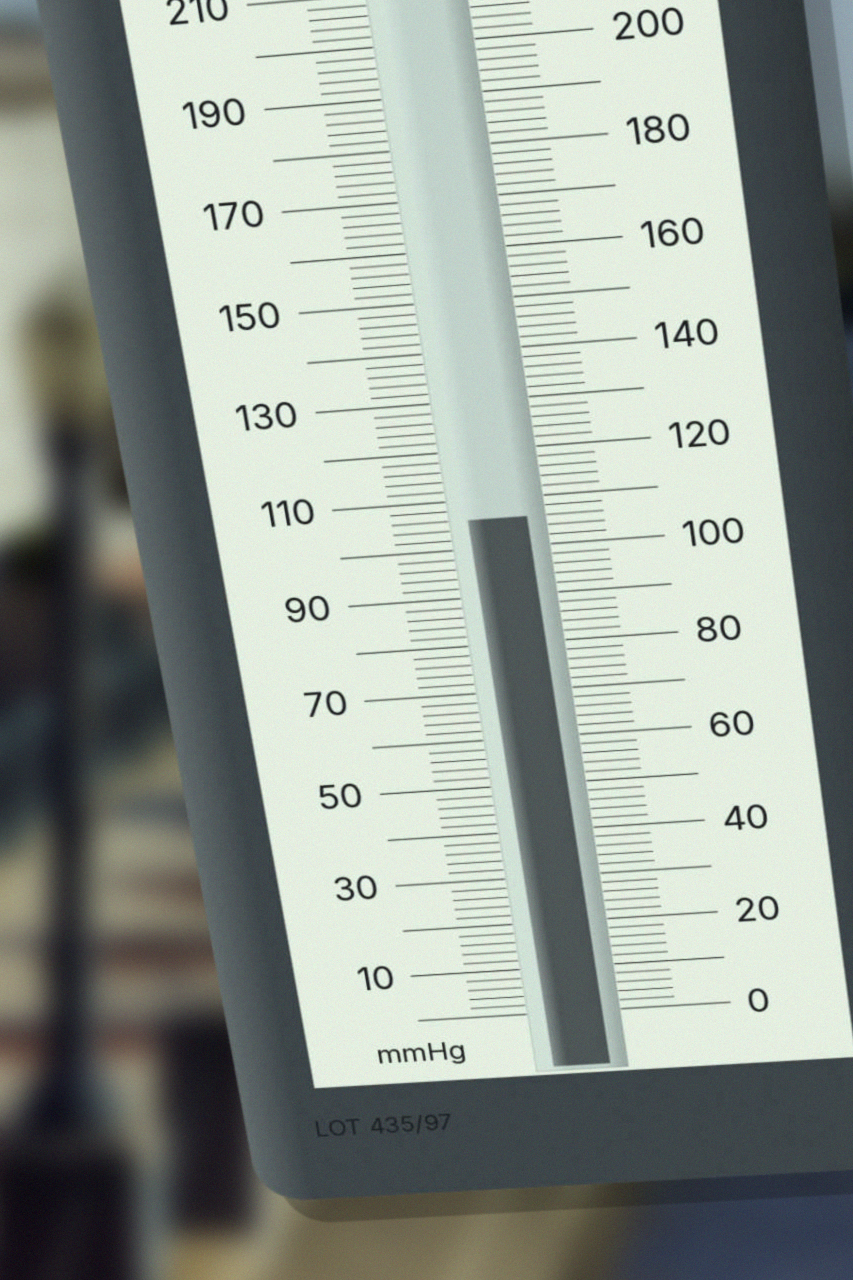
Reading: 106mmHg
